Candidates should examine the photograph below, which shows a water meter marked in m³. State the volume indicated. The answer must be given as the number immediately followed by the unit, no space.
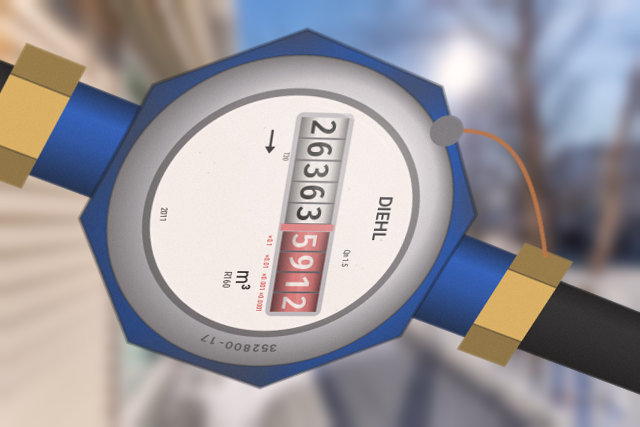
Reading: 26363.5912m³
